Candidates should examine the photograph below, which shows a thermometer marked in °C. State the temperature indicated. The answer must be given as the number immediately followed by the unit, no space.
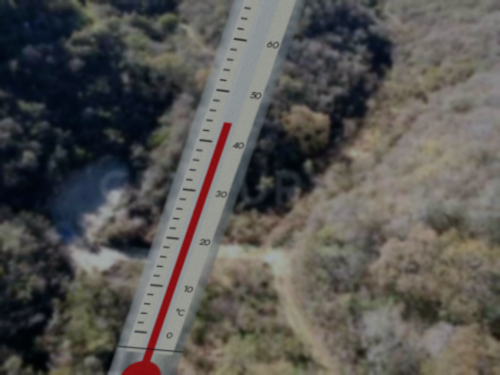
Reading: 44°C
